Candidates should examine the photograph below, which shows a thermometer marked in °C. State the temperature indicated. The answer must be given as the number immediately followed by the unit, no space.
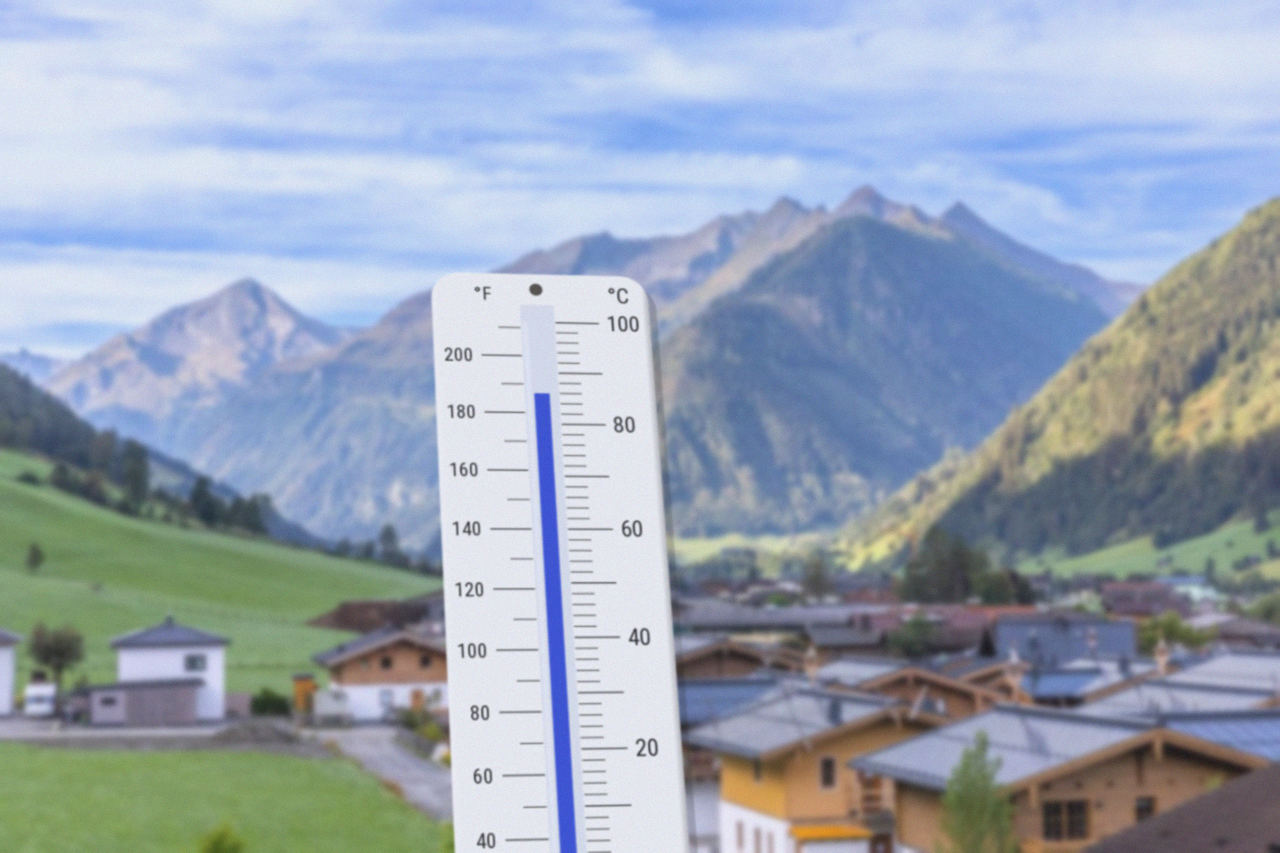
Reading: 86°C
